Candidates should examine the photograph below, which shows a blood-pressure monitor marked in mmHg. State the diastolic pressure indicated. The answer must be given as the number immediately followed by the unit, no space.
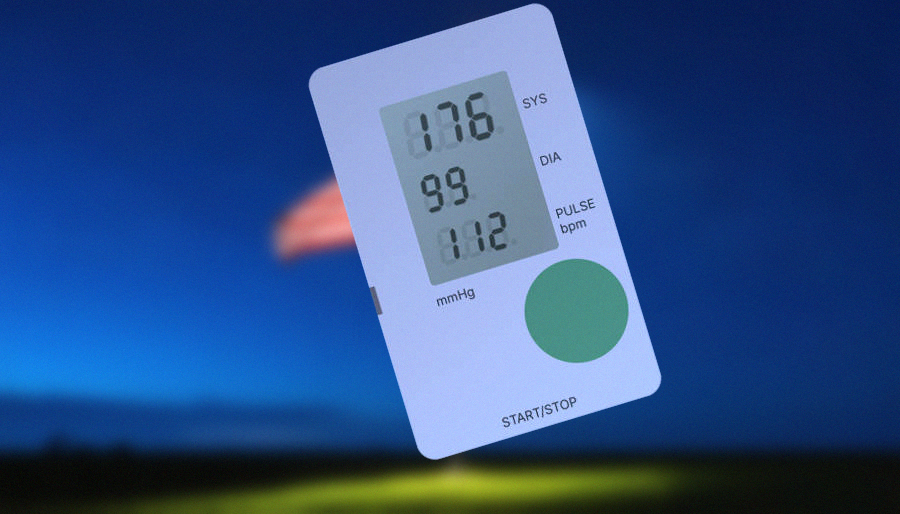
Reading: 99mmHg
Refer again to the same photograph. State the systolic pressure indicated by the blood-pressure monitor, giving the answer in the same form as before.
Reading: 176mmHg
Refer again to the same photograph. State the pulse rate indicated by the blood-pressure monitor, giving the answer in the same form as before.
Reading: 112bpm
